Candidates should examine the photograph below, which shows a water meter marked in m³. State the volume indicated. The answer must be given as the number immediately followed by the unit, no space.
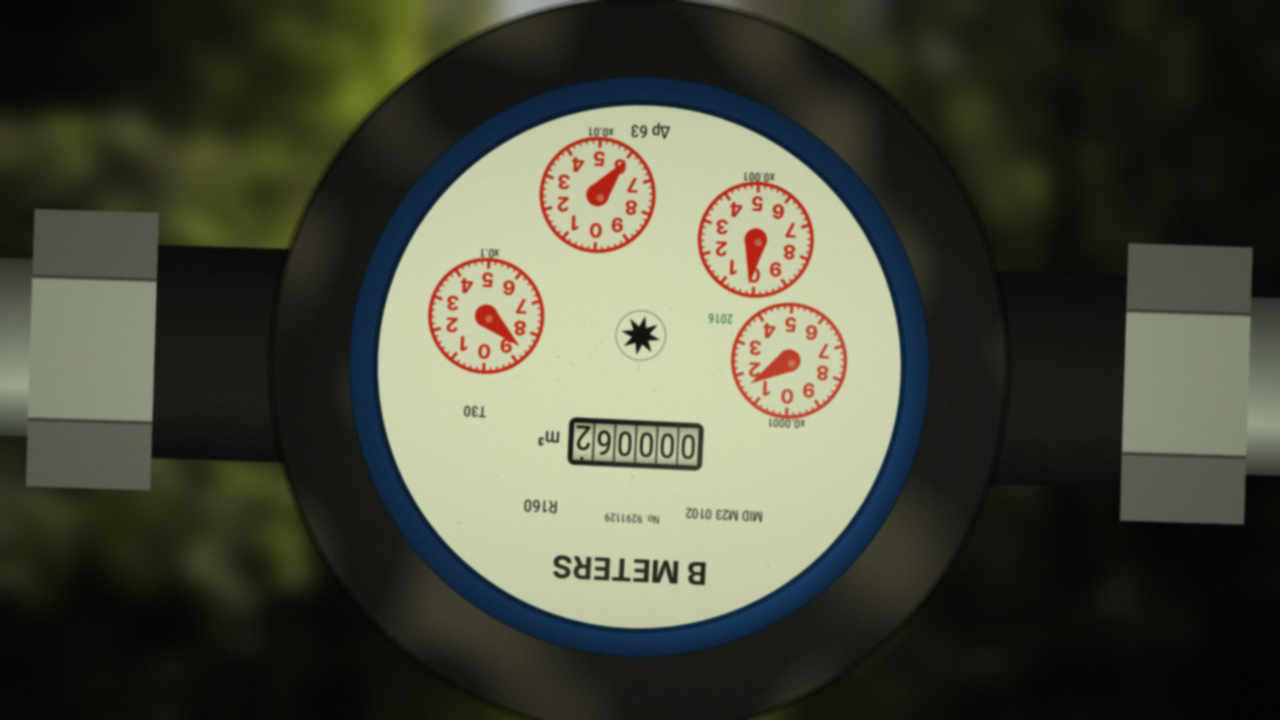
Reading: 61.8601m³
